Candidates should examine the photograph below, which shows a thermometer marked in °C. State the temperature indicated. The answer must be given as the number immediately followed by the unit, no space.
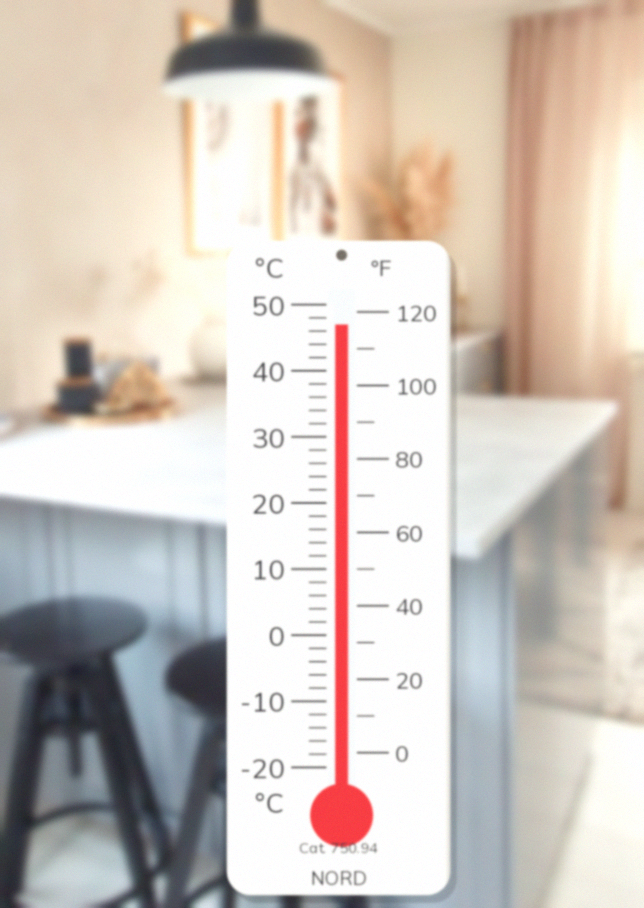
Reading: 47°C
